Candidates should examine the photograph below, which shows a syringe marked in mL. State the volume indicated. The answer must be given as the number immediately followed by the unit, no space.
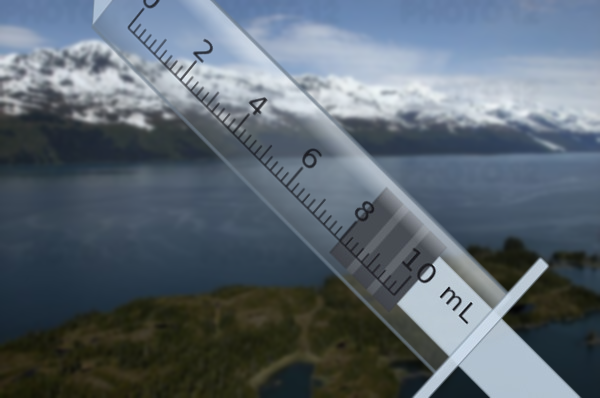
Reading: 8mL
